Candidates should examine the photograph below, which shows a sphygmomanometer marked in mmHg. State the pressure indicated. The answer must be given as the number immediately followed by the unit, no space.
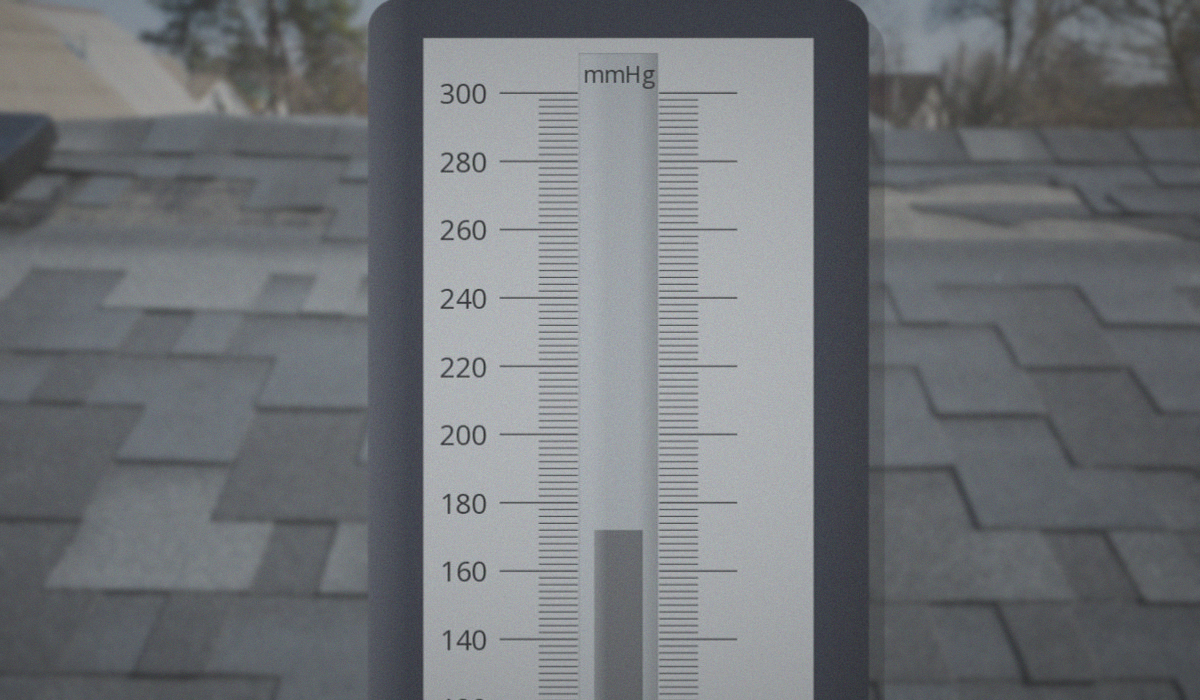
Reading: 172mmHg
